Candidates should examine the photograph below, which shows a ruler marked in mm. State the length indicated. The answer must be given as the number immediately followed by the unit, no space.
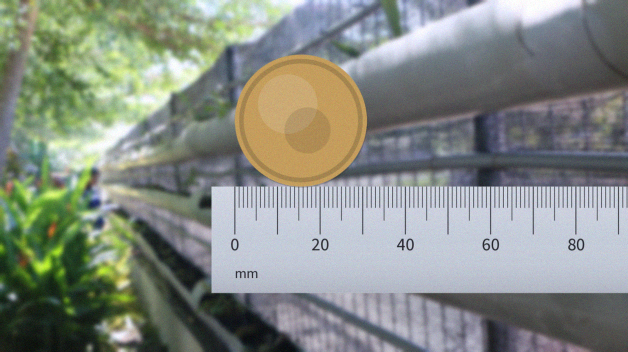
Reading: 31mm
